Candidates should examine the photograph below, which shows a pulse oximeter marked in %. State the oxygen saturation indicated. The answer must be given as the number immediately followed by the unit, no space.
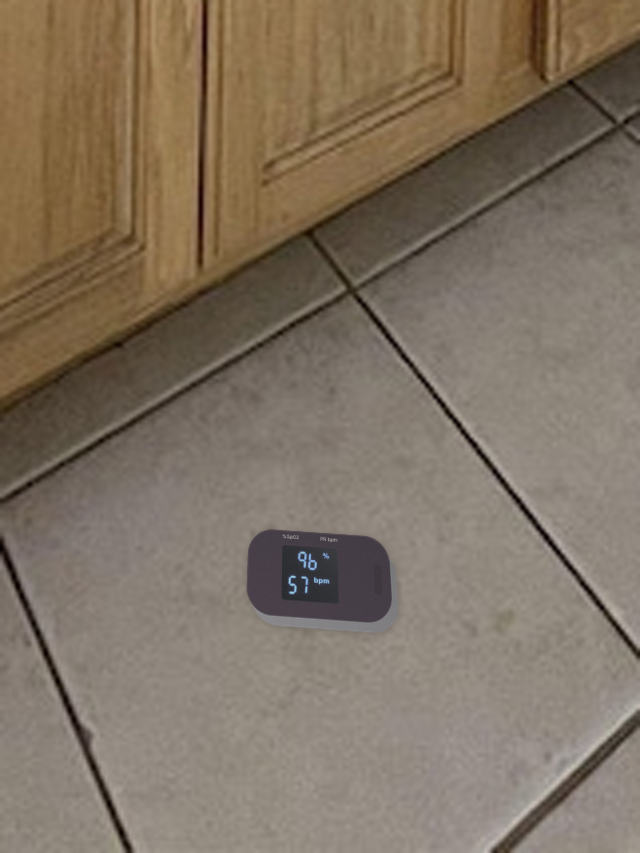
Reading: 96%
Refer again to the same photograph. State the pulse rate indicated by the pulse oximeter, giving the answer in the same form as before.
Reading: 57bpm
